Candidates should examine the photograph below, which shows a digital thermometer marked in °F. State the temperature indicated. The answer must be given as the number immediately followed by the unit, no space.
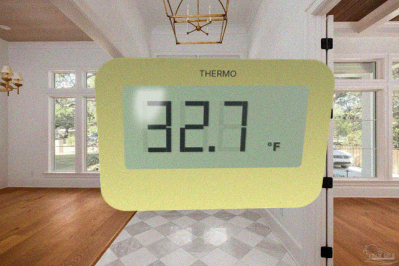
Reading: 32.7°F
